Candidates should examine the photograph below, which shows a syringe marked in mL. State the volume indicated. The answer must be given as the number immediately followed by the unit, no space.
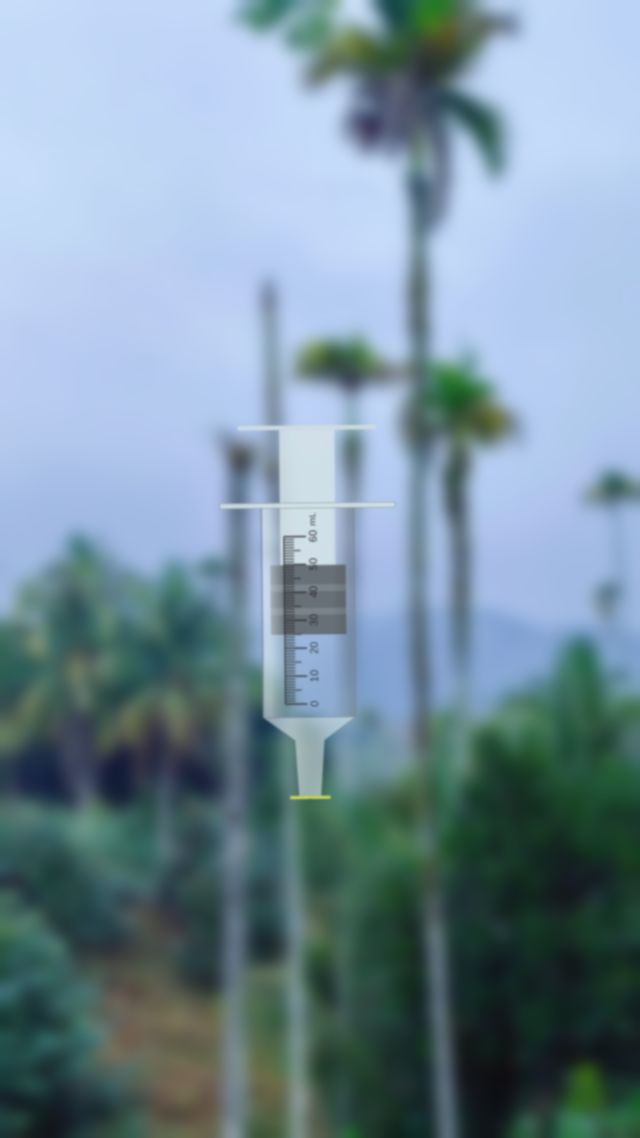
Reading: 25mL
